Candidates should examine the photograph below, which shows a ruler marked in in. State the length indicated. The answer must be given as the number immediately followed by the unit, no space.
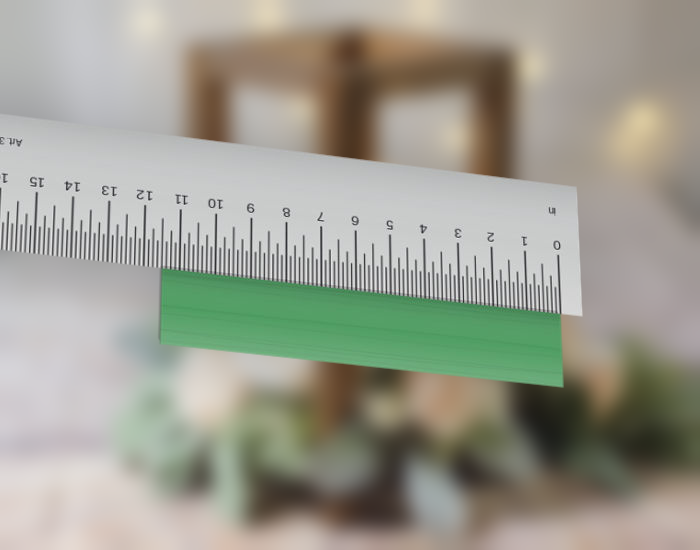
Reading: 11.5in
